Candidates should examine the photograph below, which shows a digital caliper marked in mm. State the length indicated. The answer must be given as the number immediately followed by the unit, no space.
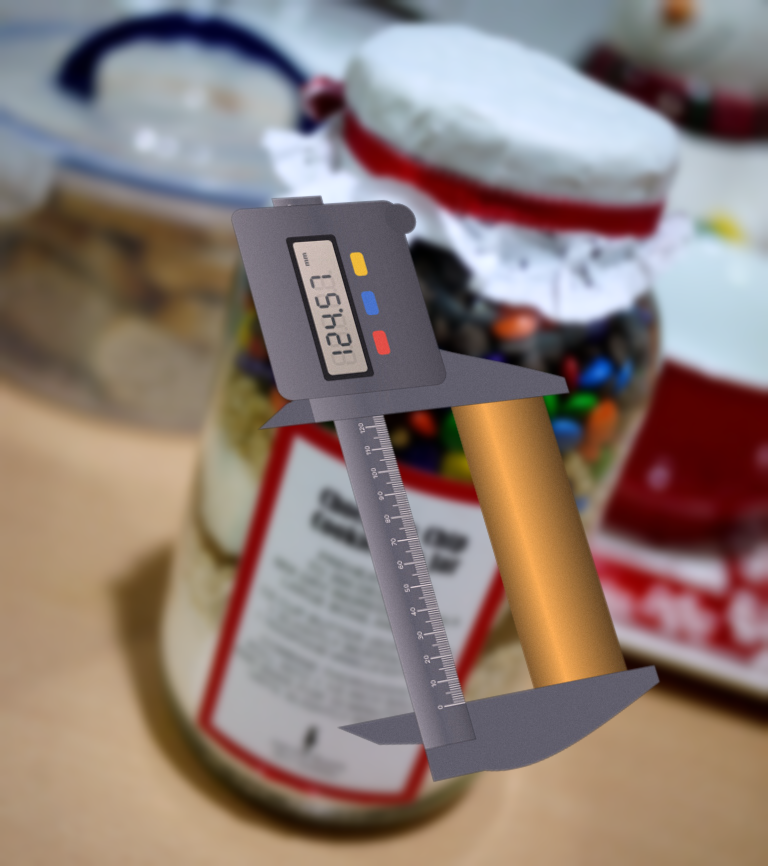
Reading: 124.57mm
